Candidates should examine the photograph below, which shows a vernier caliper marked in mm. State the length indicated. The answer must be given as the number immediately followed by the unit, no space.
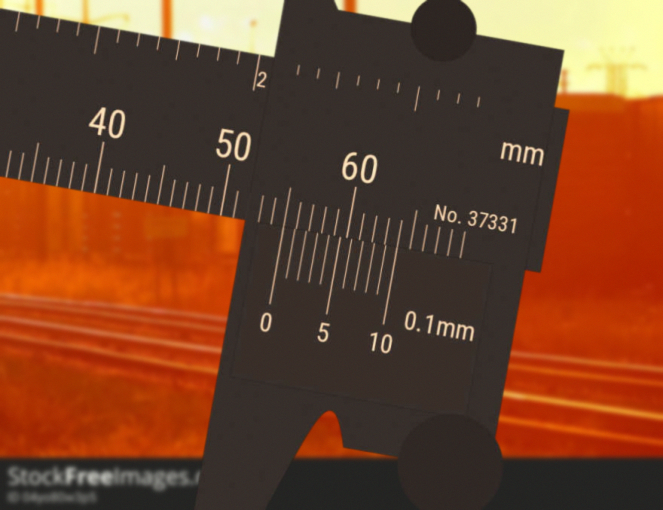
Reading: 55.0mm
